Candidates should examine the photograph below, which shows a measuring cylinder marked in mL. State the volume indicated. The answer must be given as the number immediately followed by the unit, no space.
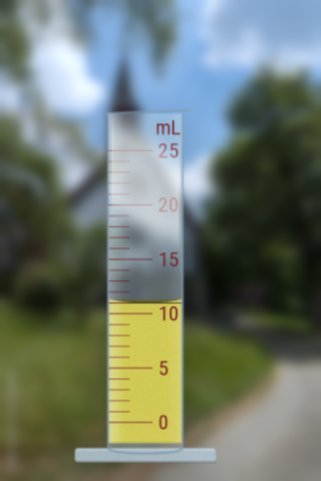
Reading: 11mL
